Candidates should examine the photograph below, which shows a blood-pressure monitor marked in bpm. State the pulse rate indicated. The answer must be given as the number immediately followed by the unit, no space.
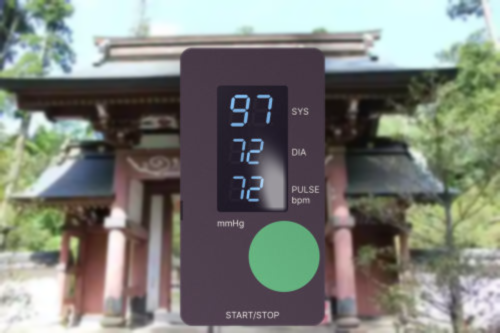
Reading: 72bpm
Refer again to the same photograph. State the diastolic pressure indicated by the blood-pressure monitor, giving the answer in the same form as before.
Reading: 72mmHg
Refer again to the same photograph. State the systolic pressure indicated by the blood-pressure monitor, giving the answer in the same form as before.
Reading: 97mmHg
